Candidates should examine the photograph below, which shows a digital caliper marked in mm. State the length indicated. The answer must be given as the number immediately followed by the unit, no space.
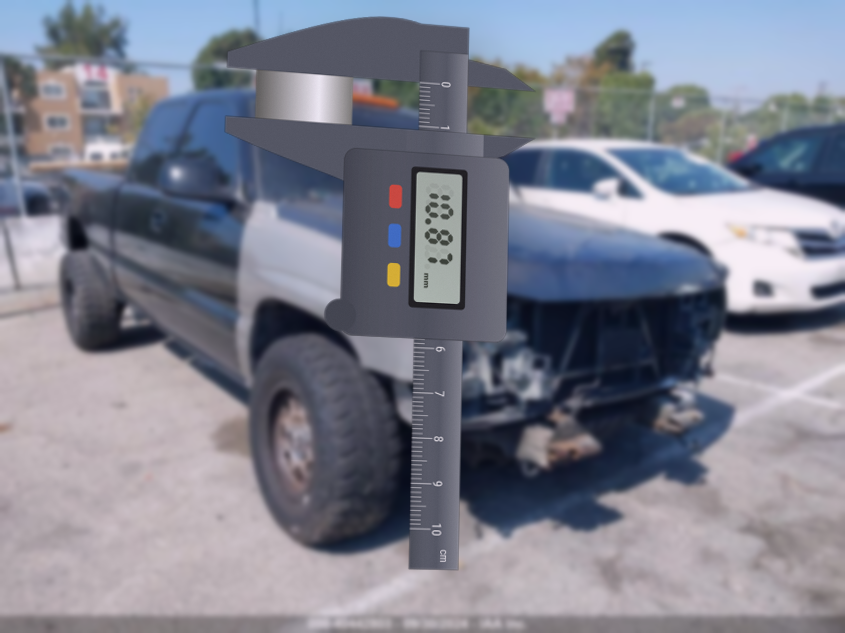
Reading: 10.87mm
